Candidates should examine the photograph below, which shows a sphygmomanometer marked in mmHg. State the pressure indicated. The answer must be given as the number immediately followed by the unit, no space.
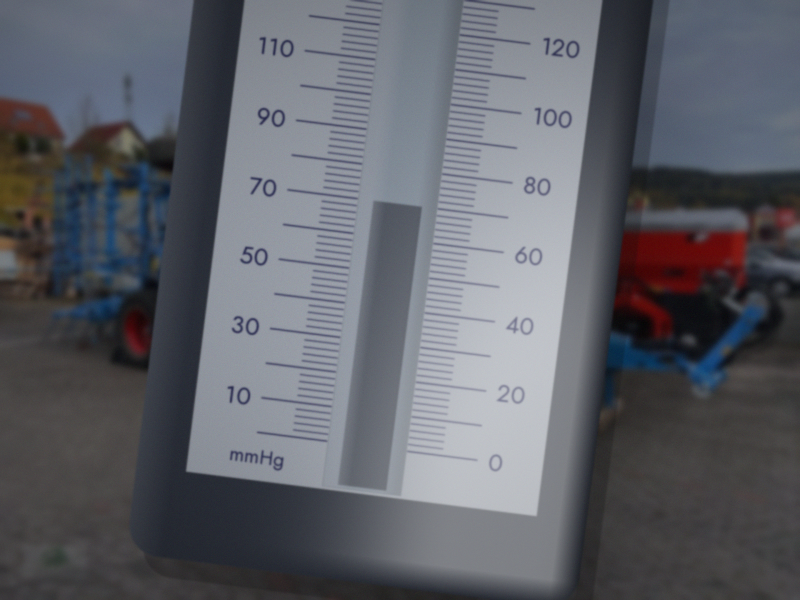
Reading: 70mmHg
